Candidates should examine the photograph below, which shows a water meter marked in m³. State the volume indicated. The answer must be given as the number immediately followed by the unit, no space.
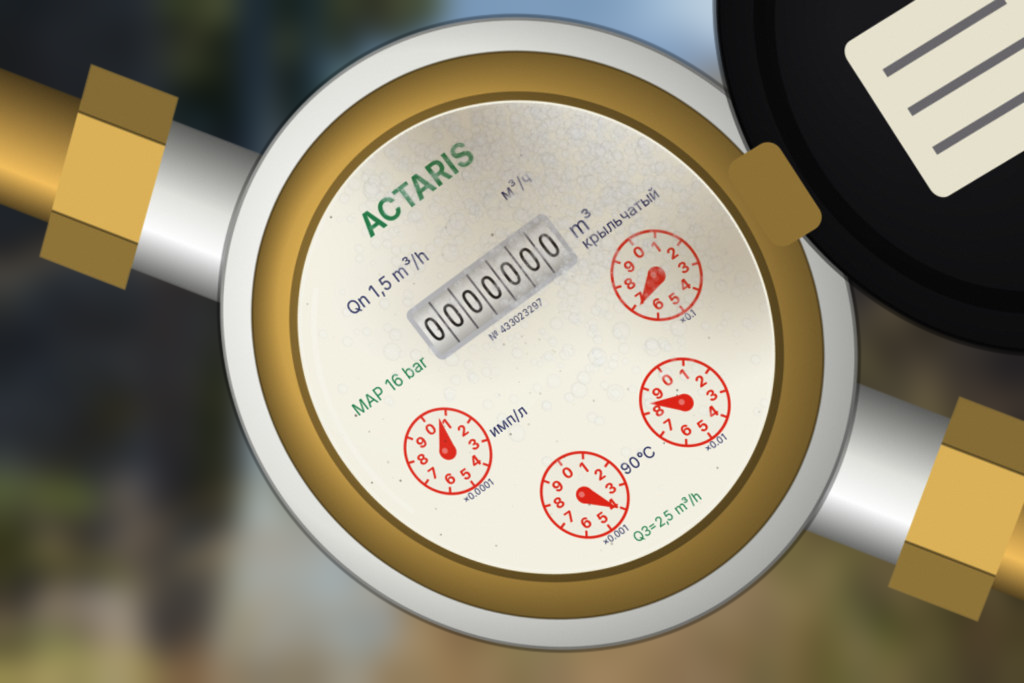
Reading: 0.6840m³
